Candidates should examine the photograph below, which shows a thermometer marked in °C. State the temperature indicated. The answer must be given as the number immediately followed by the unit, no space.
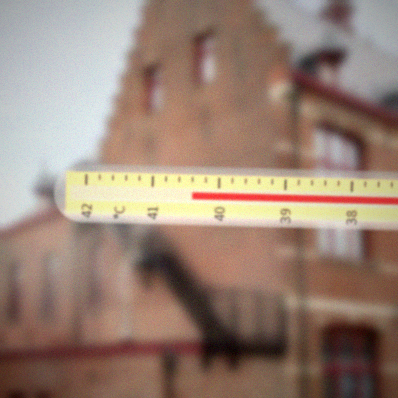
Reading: 40.4°C
